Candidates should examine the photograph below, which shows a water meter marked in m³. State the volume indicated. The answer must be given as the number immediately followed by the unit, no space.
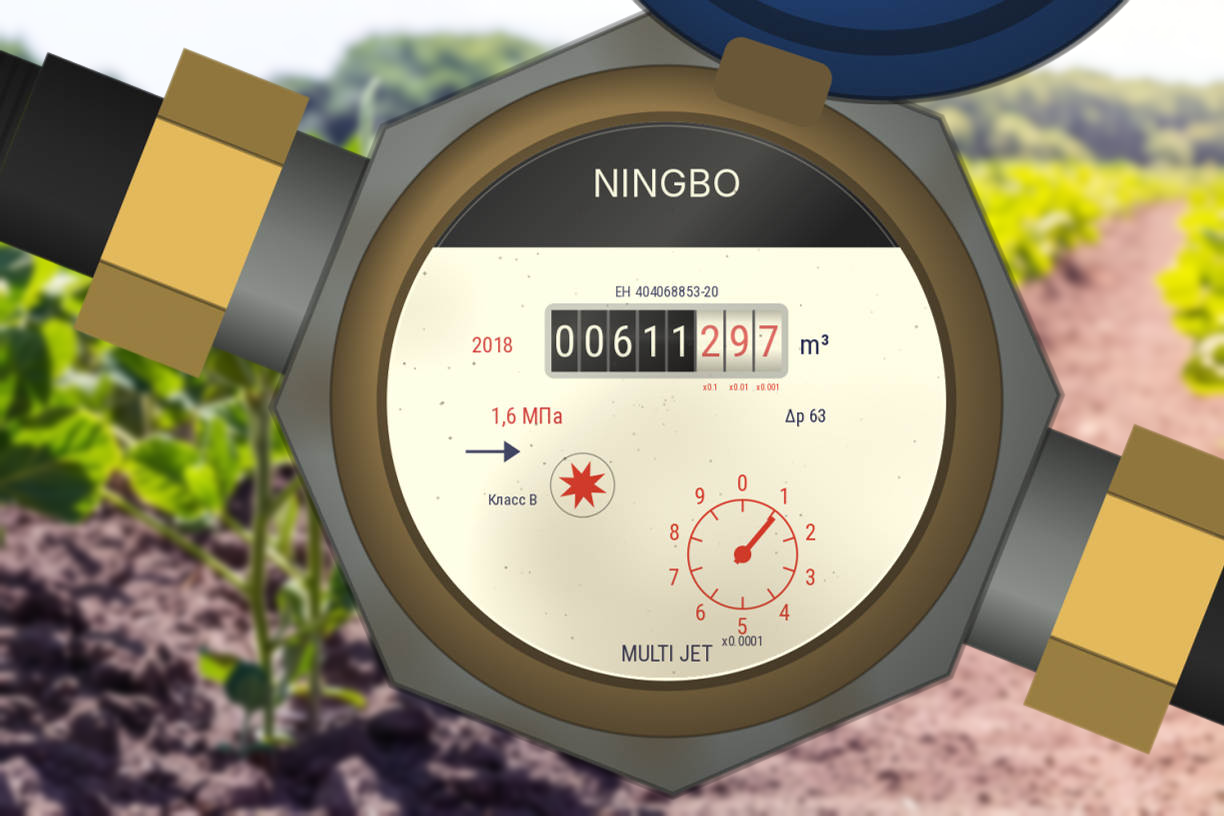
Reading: 611.2971m³
